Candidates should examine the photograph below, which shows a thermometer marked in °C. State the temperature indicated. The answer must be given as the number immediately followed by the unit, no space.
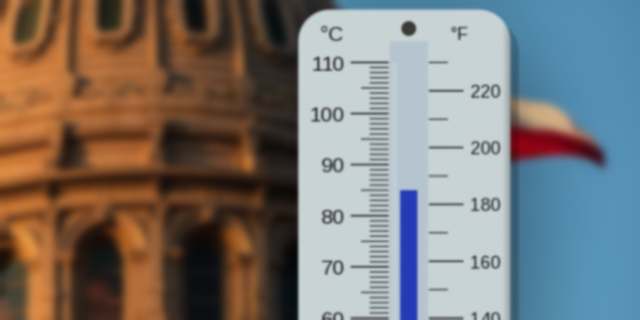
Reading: 85°C
